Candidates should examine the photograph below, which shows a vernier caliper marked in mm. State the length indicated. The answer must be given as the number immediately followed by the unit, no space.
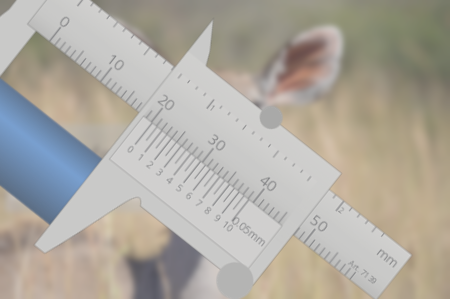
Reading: 20.2mm
